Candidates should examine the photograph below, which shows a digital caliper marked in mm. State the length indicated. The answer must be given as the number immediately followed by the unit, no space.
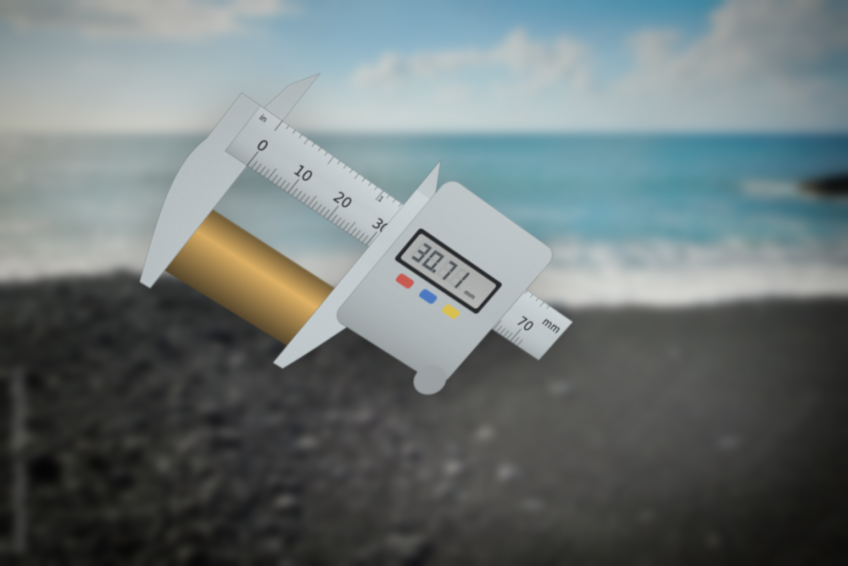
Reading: 30.71mm
